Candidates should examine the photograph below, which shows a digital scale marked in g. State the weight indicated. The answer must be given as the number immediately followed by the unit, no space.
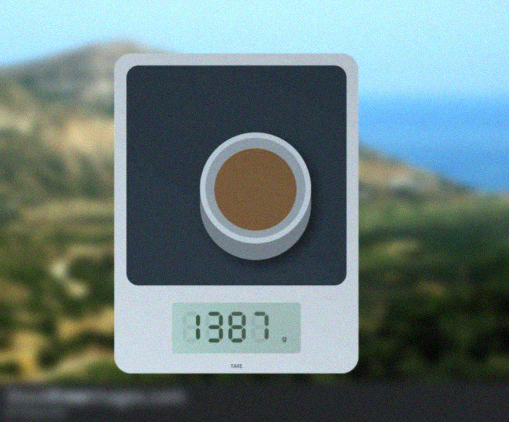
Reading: 1387g
